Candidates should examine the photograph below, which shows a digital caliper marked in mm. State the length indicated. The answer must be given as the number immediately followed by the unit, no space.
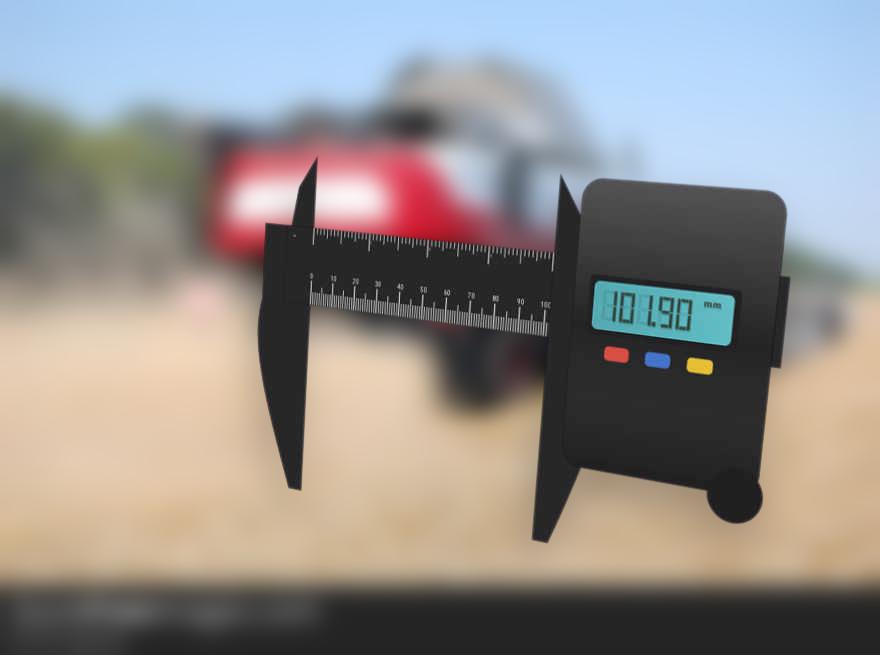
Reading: 101.90mm
